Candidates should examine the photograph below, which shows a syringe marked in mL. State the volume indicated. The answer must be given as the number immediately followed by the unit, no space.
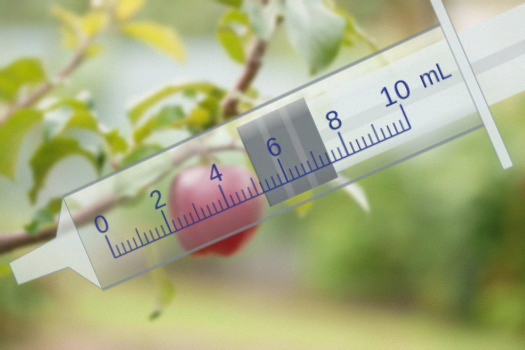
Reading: 5.2mL
